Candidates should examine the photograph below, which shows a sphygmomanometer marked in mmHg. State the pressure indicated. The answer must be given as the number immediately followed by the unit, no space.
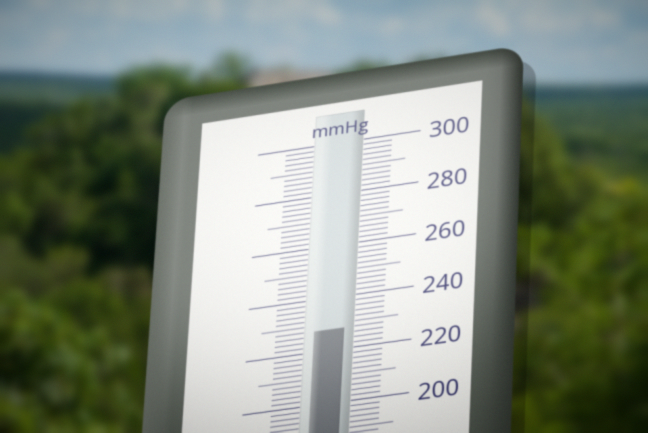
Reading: 228mmHg
